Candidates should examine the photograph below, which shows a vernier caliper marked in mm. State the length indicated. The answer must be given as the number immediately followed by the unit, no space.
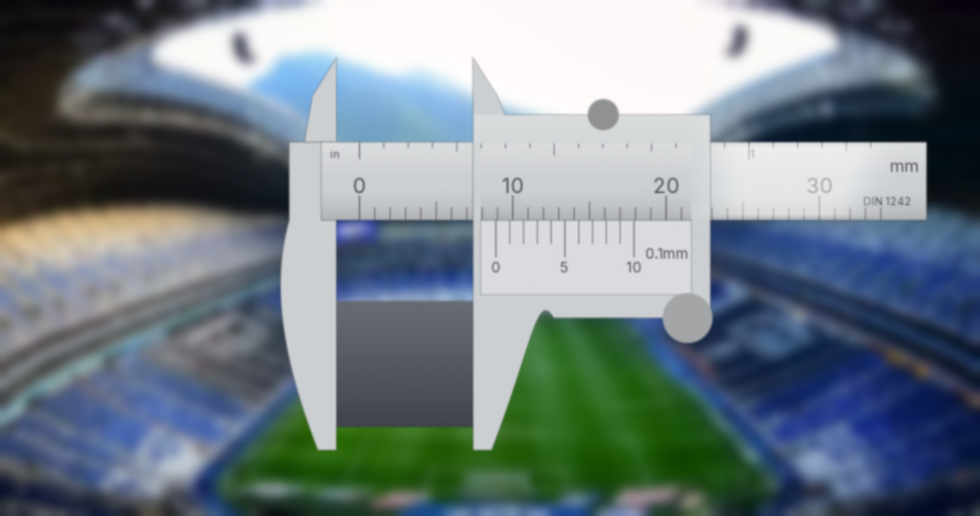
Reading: 8.9mm
